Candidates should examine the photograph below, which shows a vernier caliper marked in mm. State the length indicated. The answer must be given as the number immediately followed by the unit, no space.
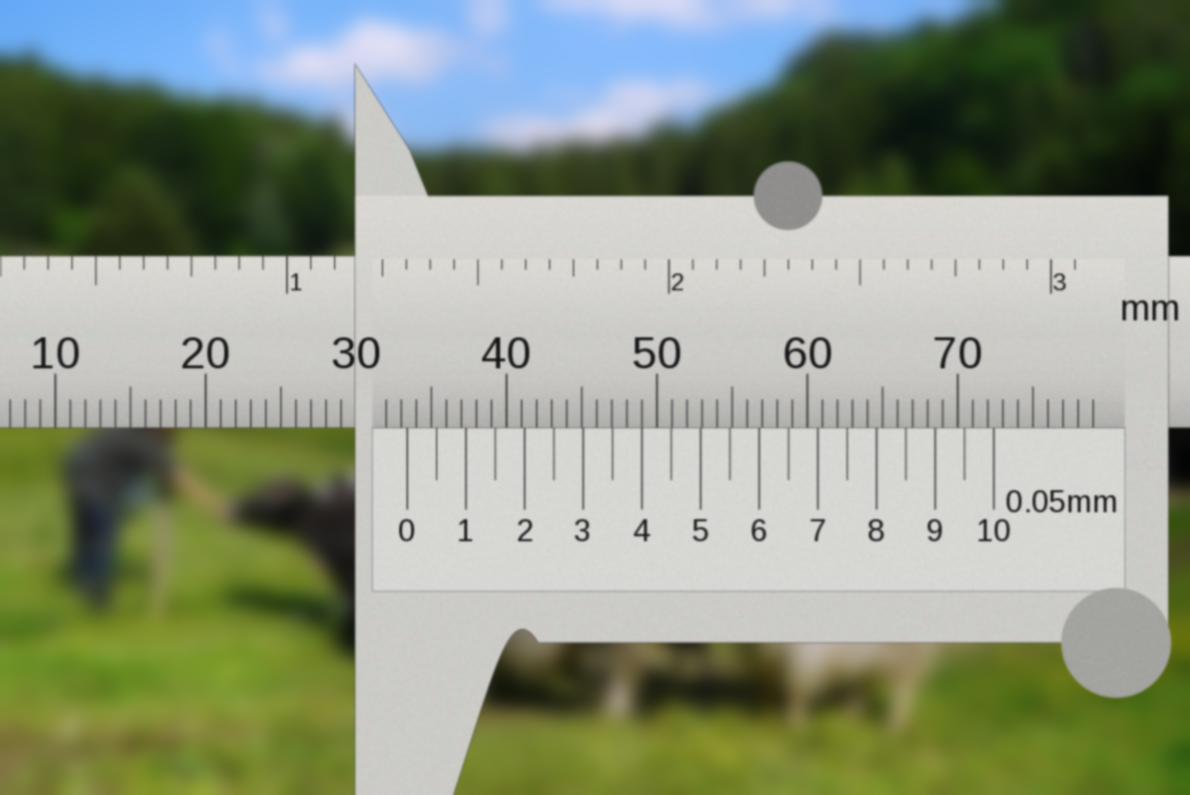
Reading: 33.4mm
